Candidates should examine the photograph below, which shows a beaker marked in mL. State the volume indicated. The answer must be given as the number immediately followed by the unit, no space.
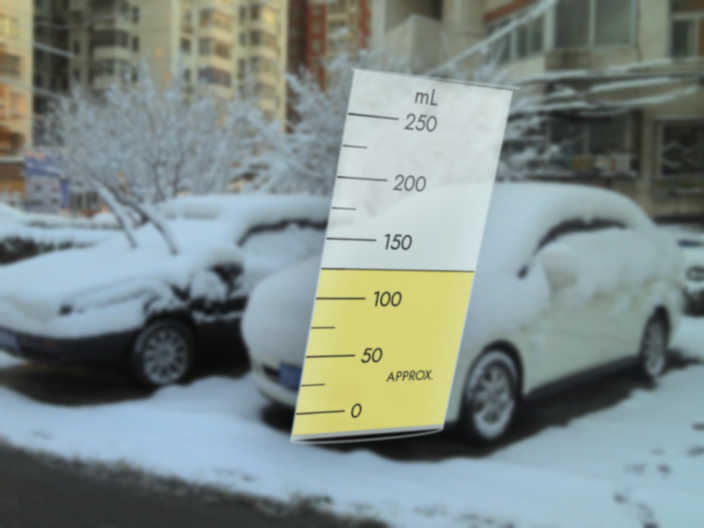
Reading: 125mL
